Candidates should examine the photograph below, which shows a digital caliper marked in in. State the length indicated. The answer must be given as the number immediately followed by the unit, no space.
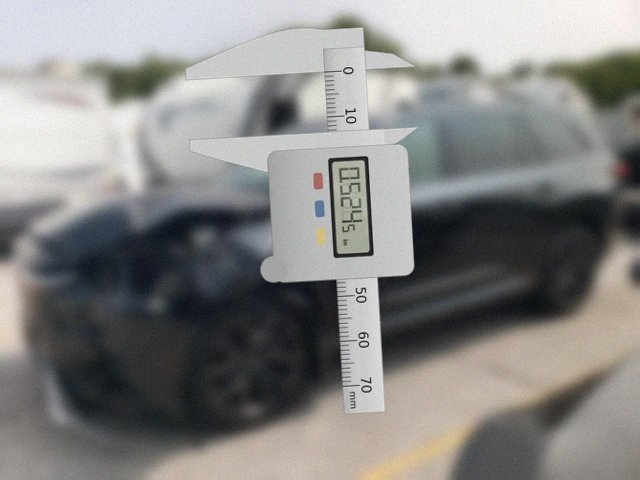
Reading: 0.5245in
